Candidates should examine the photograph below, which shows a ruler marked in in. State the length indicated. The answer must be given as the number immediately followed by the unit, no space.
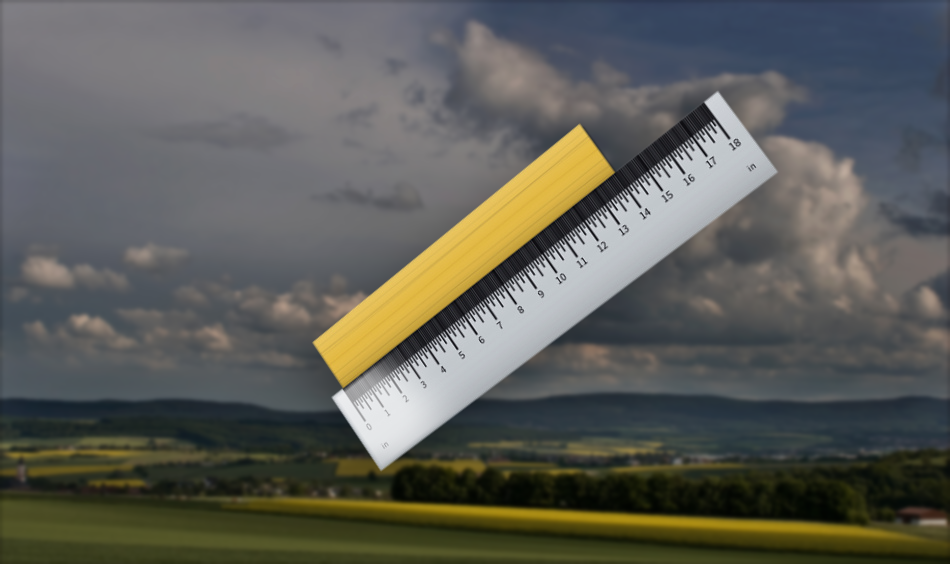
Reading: 14in
